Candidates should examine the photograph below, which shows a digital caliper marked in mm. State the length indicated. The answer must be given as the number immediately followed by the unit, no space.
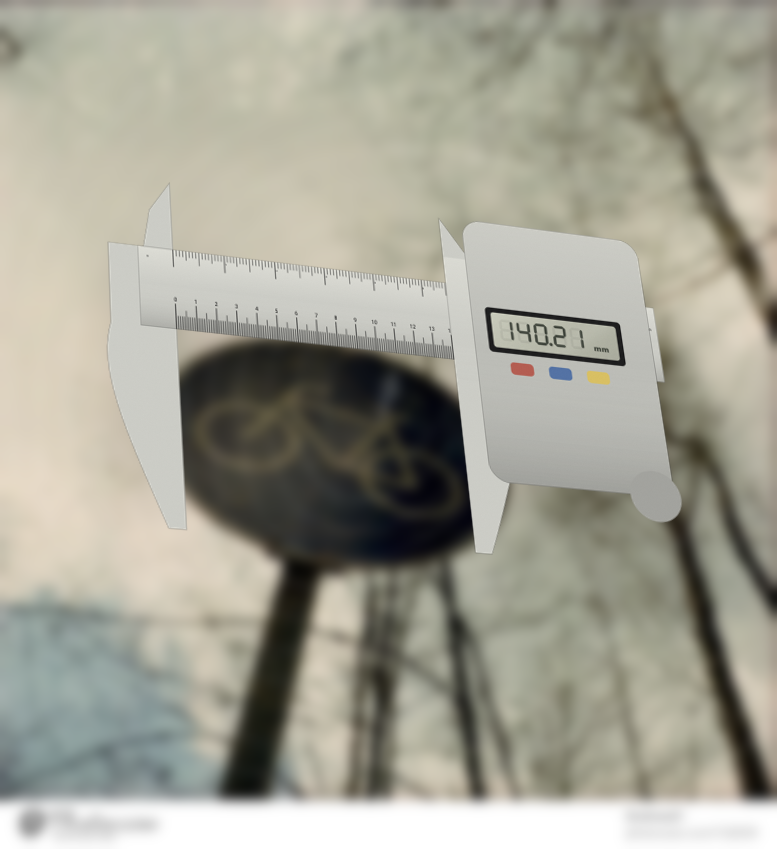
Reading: 140.21mm
